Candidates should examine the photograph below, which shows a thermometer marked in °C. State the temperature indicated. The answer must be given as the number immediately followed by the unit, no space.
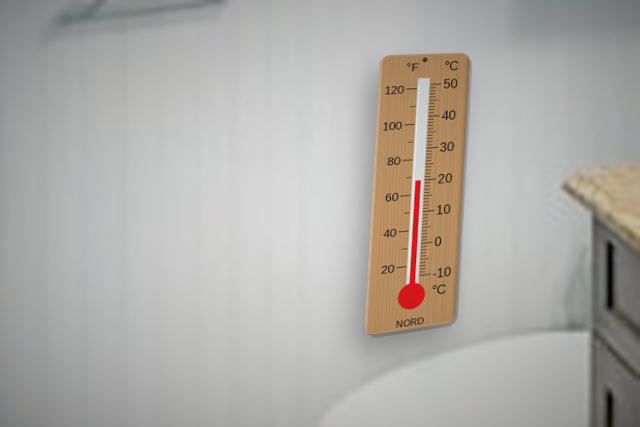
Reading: 20°C
